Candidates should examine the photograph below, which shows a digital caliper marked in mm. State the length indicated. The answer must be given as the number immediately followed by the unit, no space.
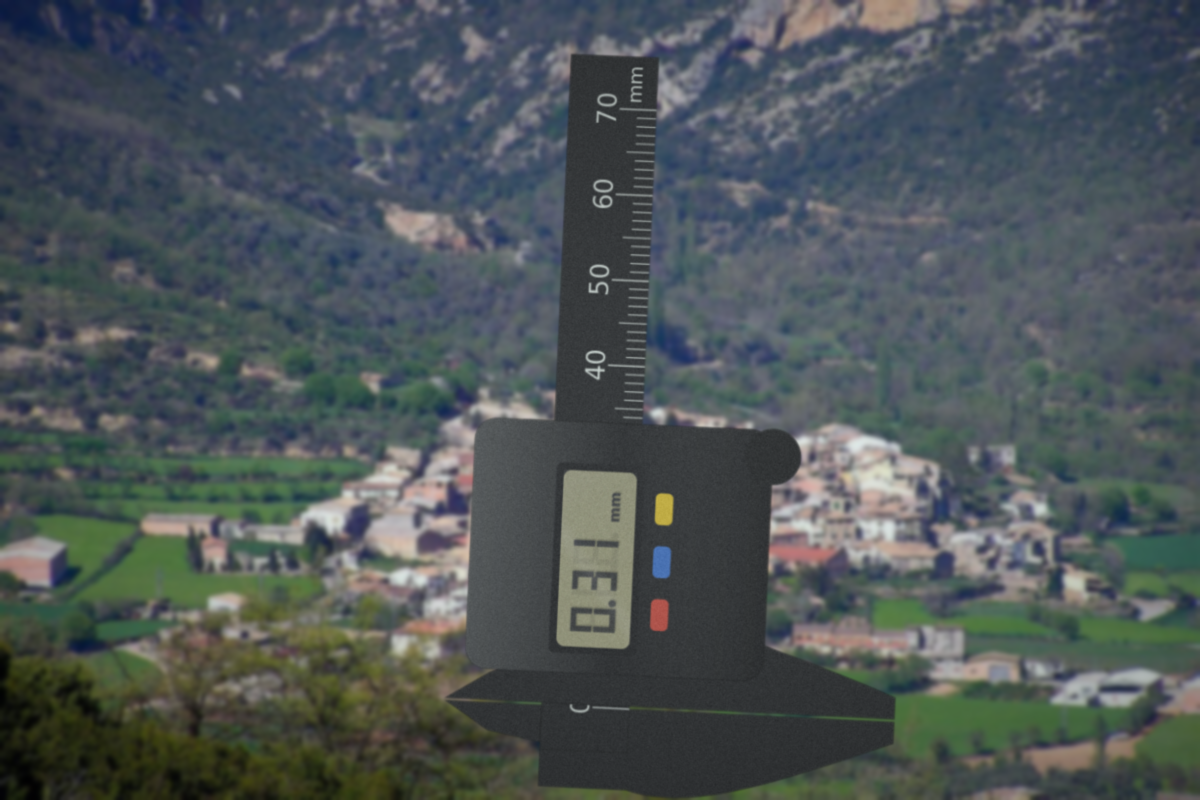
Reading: 0.31mm
